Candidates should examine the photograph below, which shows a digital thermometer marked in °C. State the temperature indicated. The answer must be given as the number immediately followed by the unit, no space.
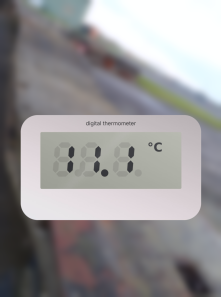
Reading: 11.1°C
